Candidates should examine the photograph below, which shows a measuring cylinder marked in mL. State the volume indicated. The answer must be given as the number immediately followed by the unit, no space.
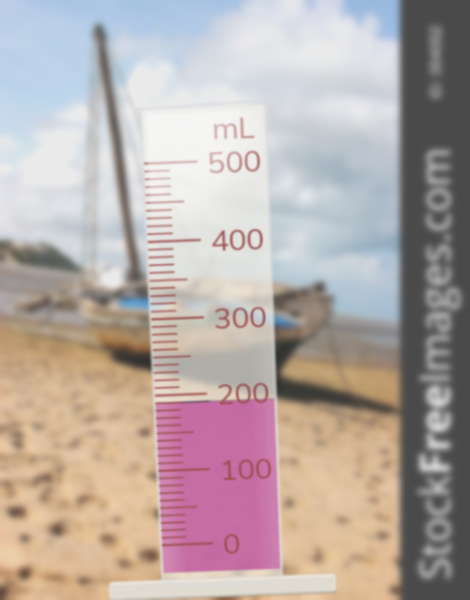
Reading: 190mL
